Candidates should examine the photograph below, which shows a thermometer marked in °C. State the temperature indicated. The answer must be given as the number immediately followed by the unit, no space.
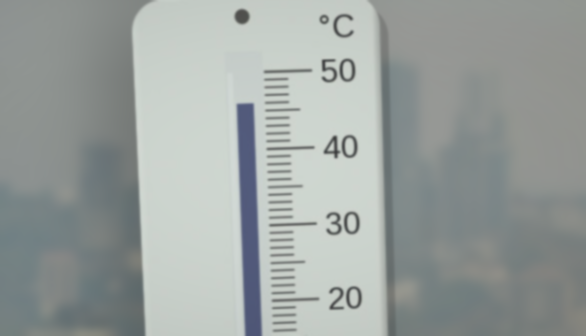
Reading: 46°C
